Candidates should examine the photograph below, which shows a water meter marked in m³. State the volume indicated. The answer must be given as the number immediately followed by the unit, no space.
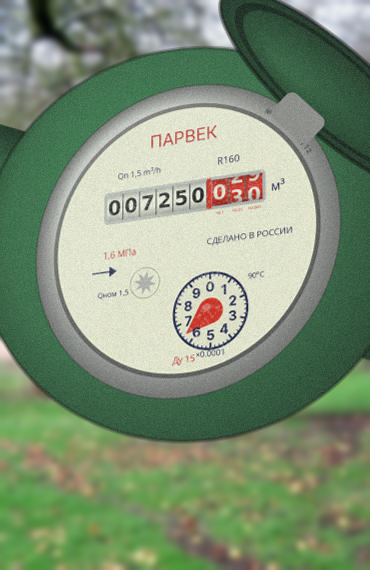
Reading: 7250.0296m³
